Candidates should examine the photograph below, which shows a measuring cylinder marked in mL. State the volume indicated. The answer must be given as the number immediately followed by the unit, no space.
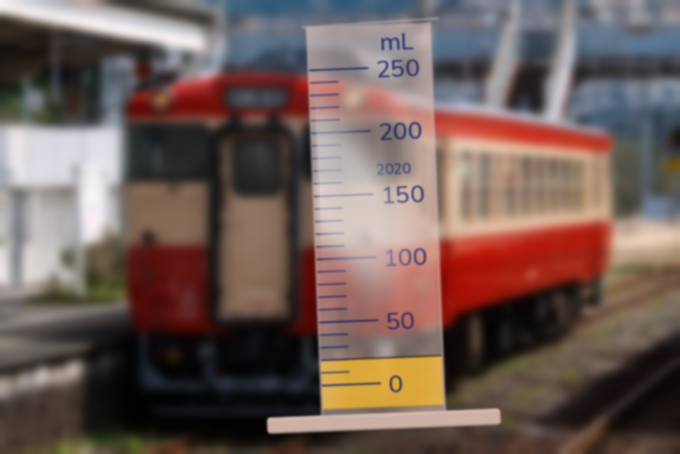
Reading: 20mL
